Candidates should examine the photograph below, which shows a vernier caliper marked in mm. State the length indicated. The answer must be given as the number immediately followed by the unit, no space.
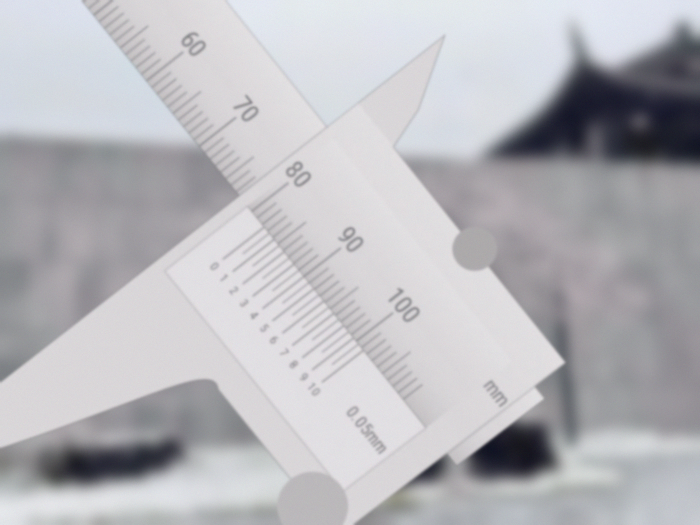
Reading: 82.4mm
